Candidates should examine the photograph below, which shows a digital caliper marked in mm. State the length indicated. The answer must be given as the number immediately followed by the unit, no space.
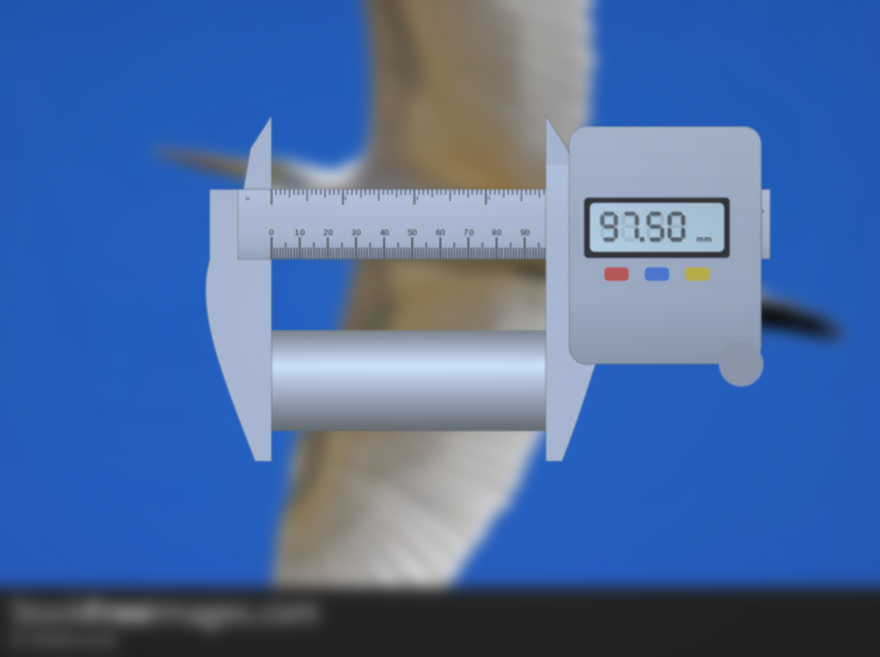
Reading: 97.50mm
